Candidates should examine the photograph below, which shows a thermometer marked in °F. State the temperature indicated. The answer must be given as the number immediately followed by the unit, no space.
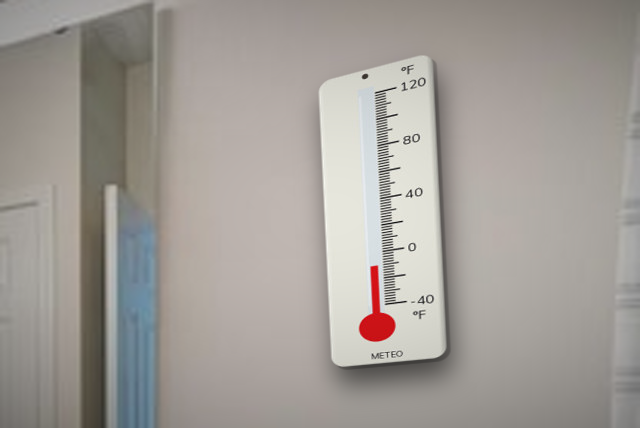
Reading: -10°F
